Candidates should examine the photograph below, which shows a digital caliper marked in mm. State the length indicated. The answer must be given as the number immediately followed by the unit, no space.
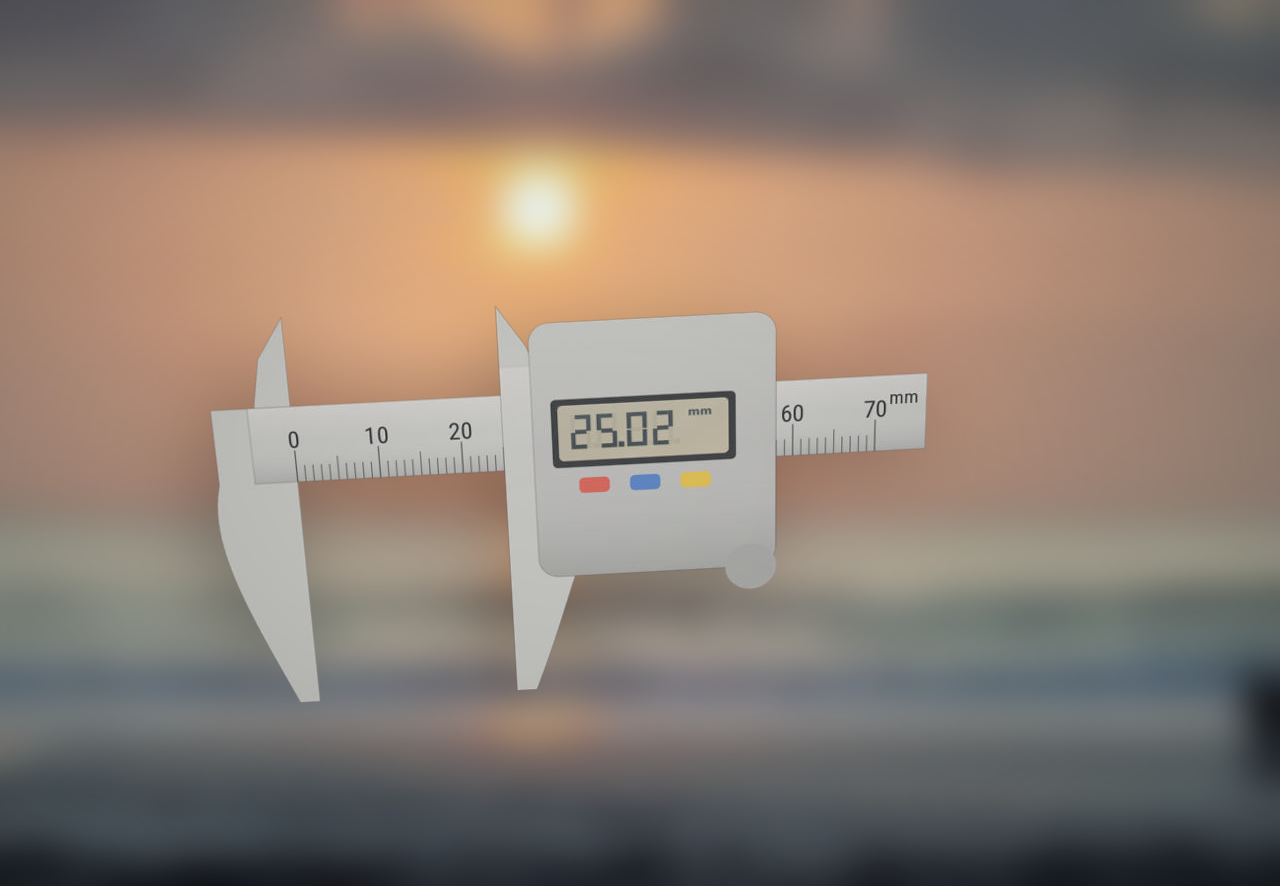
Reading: 25.02mm
